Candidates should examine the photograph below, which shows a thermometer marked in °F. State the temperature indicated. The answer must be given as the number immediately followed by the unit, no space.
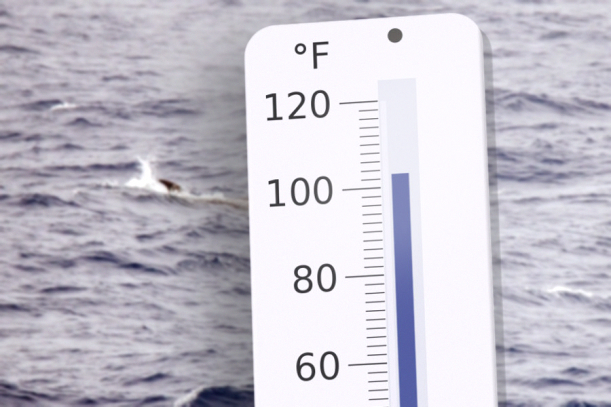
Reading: 103°F
